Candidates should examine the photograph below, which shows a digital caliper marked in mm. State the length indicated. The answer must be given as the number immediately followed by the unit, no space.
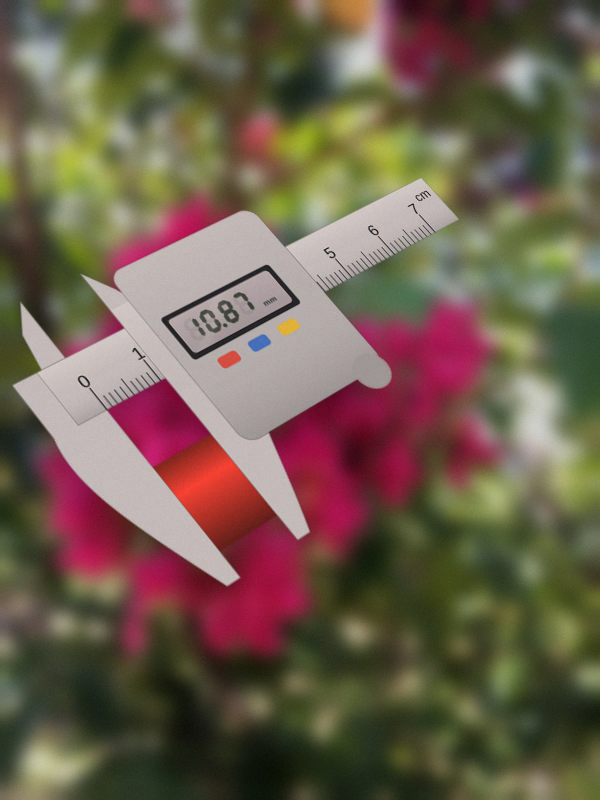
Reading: 10.87mm
